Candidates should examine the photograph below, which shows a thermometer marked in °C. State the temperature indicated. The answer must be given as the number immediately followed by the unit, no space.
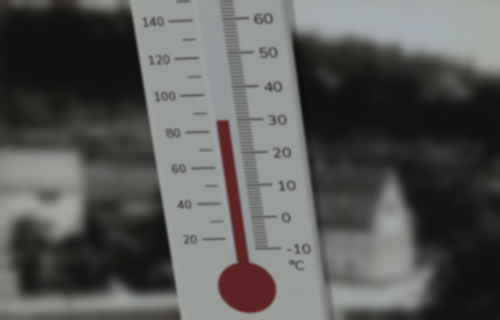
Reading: 30°C
